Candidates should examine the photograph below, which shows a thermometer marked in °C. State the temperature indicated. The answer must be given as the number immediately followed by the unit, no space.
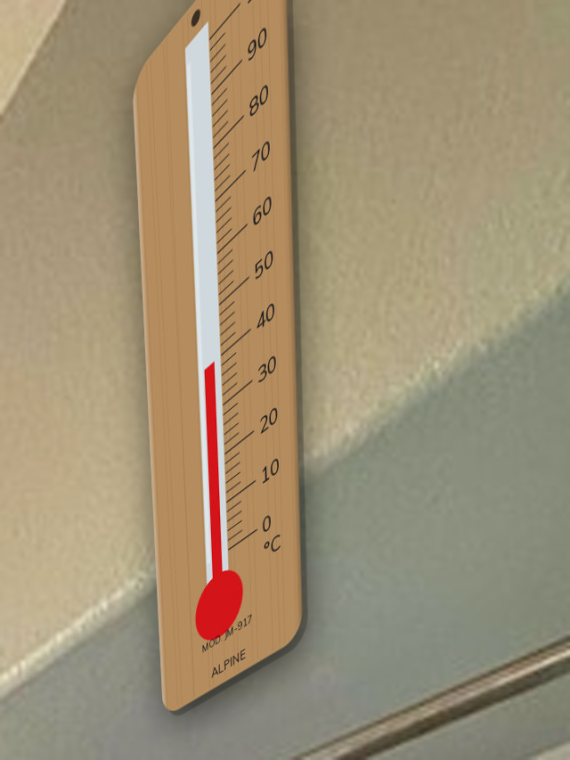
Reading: 40°C
